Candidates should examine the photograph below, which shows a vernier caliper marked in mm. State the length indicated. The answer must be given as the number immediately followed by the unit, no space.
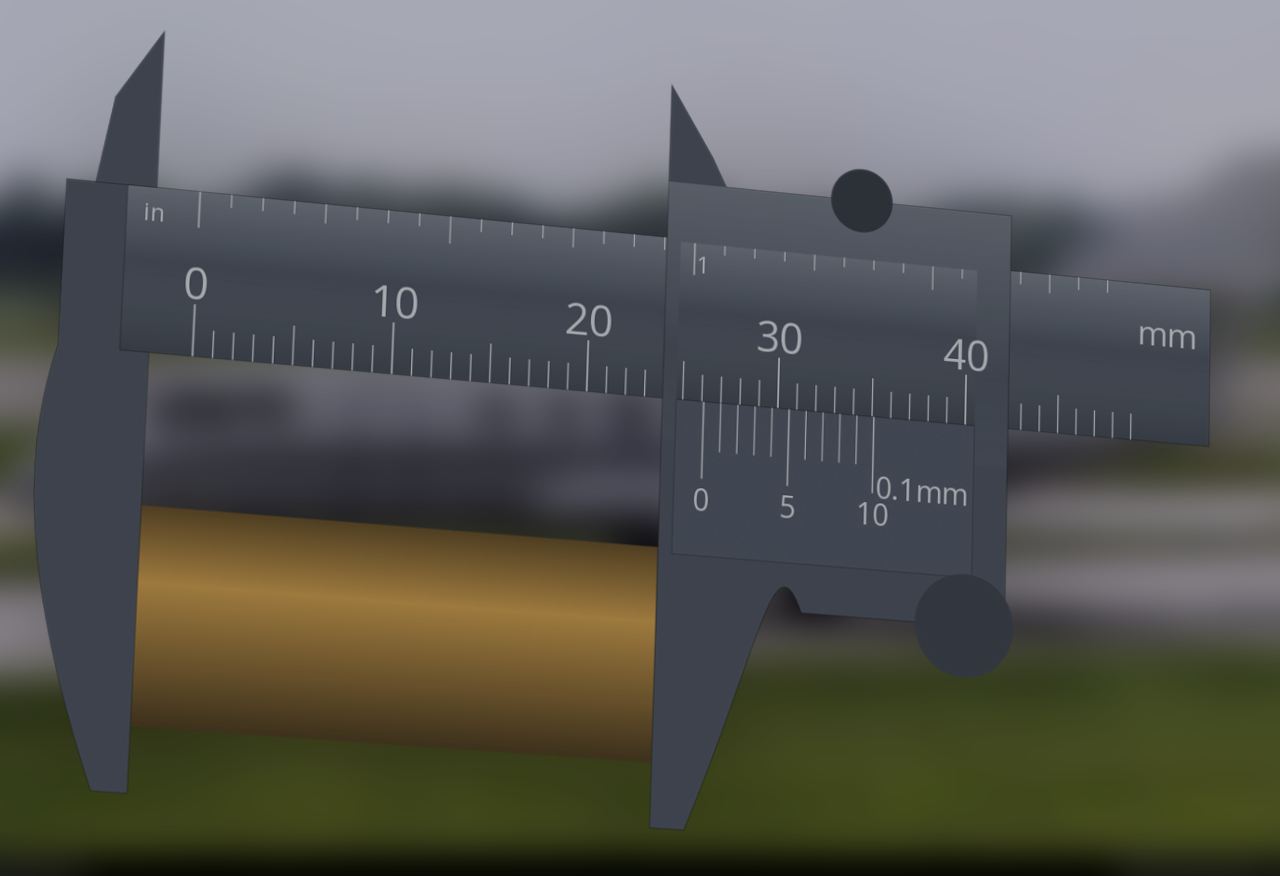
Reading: 26.1mm
